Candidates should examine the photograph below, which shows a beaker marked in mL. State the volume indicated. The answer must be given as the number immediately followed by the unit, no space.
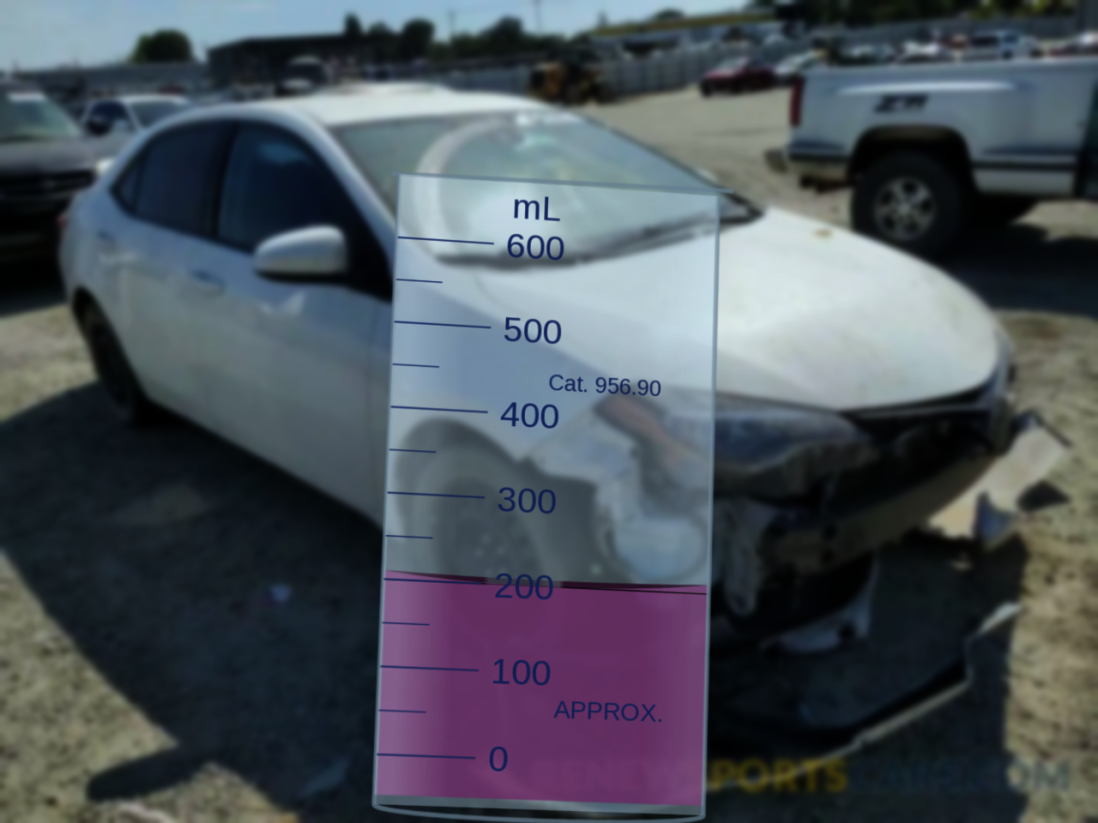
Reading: 200mL
